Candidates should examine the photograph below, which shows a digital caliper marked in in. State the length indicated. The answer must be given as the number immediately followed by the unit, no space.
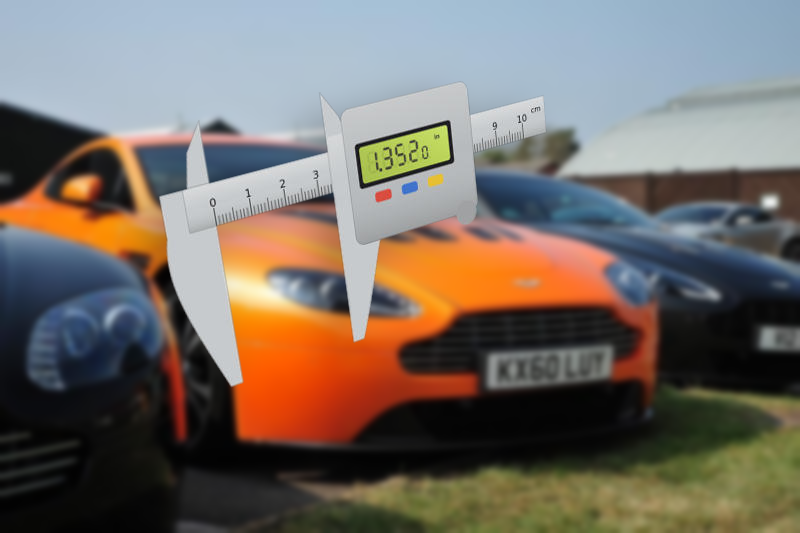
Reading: 1.3520in
